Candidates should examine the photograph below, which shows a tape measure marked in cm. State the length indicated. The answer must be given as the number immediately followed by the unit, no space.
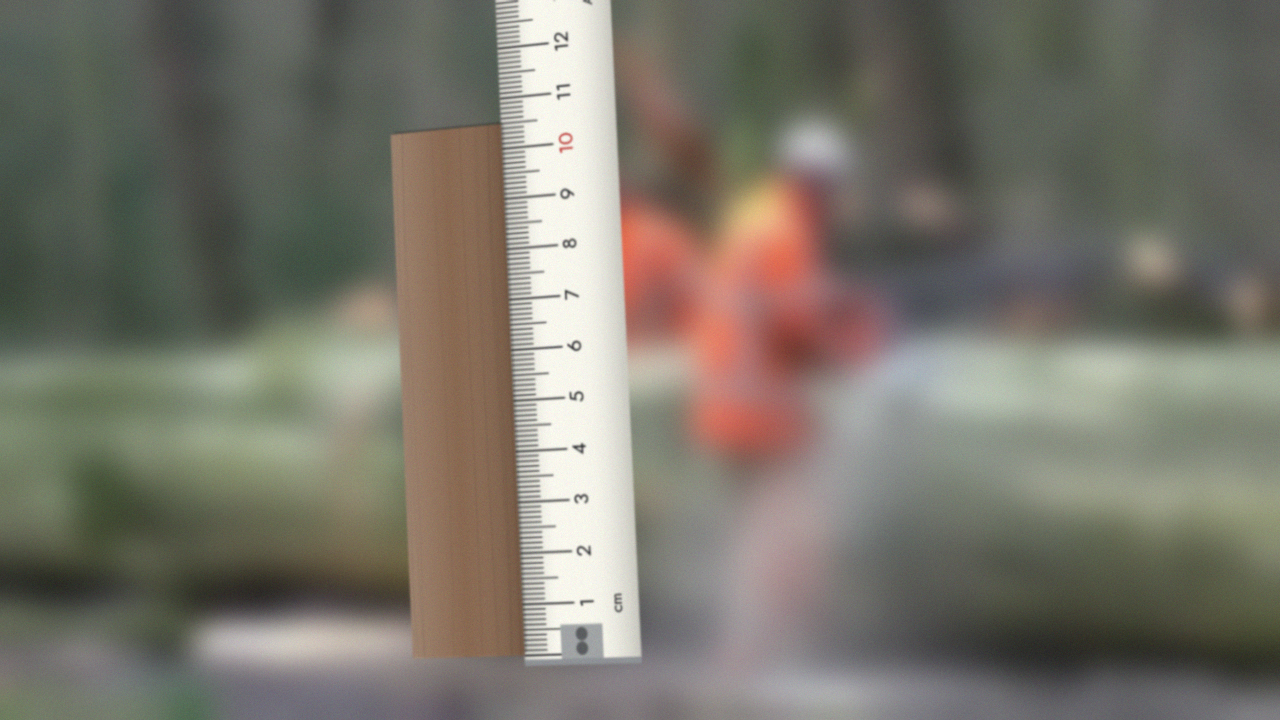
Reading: 10.5cm
